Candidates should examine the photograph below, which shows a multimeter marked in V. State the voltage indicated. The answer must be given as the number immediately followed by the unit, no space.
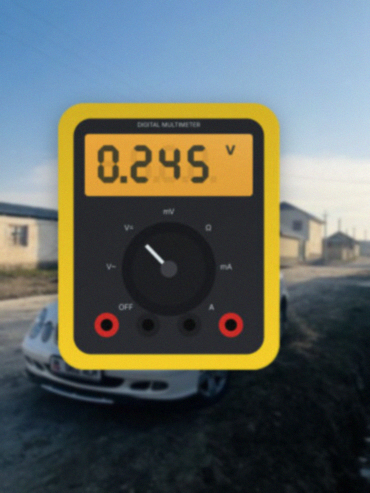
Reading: 0.245V
